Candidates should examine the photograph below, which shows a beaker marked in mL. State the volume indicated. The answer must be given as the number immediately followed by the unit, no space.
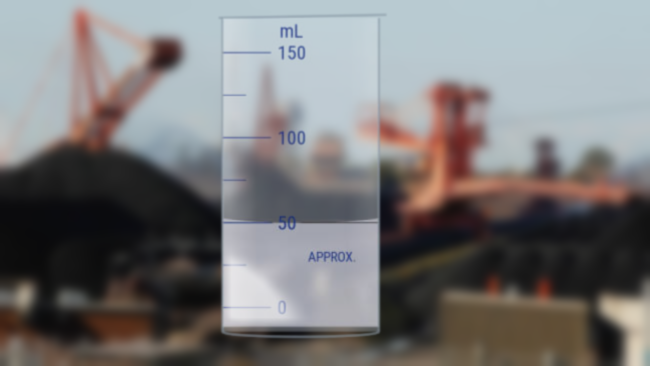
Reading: 50mL
